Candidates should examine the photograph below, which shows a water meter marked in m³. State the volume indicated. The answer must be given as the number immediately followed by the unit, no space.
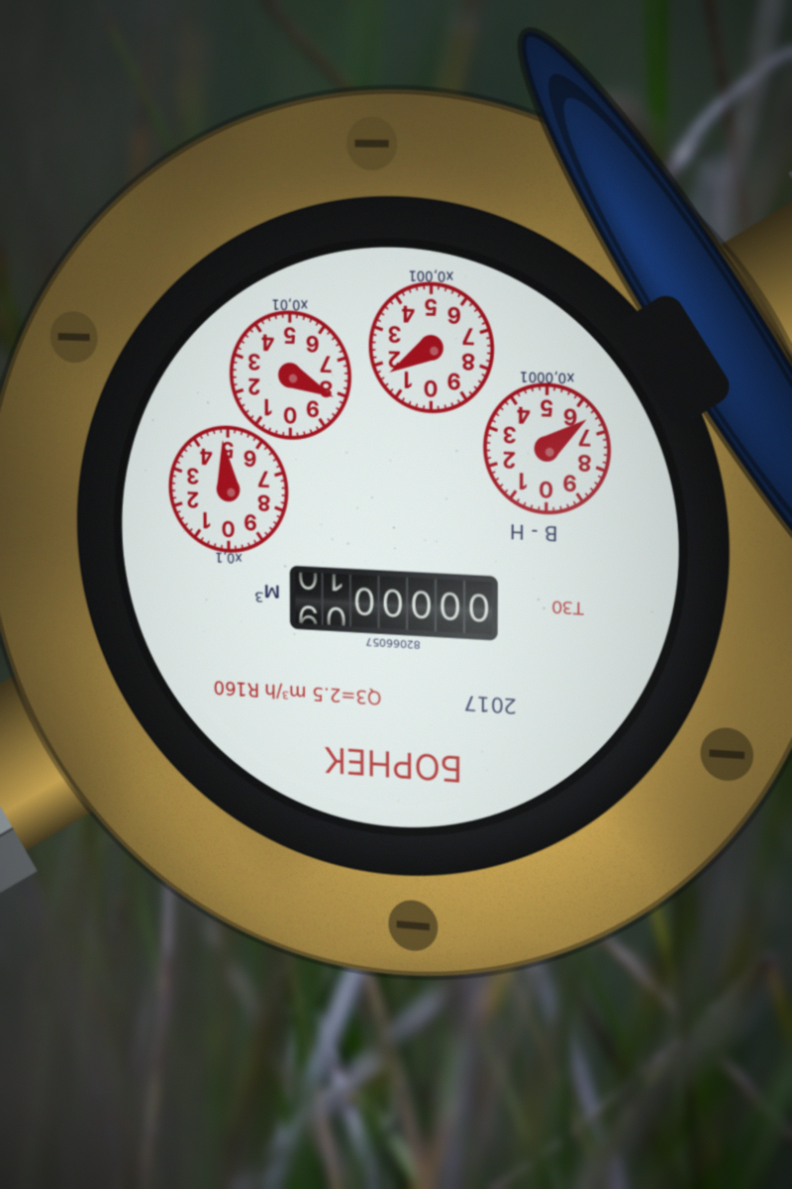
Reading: 9.4816m³
